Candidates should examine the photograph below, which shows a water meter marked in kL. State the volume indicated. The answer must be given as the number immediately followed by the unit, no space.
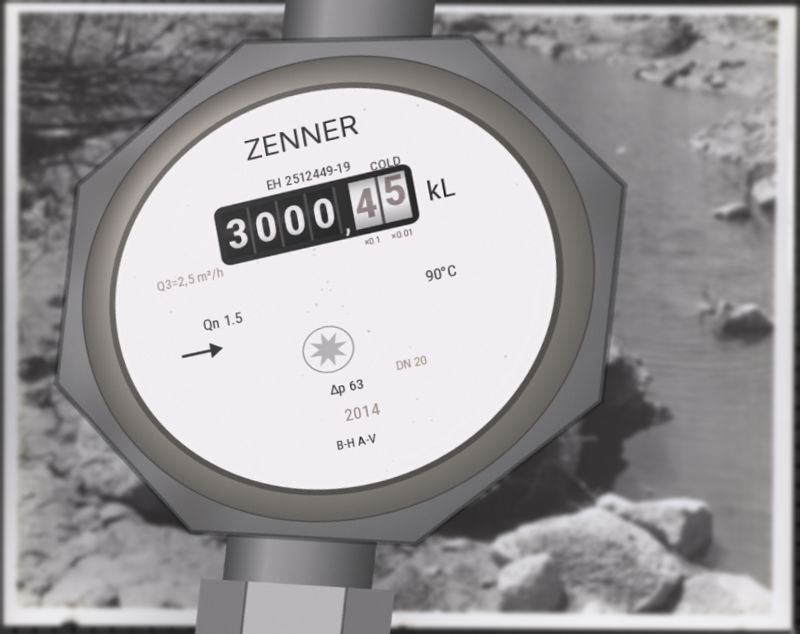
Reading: 3000.45kL
